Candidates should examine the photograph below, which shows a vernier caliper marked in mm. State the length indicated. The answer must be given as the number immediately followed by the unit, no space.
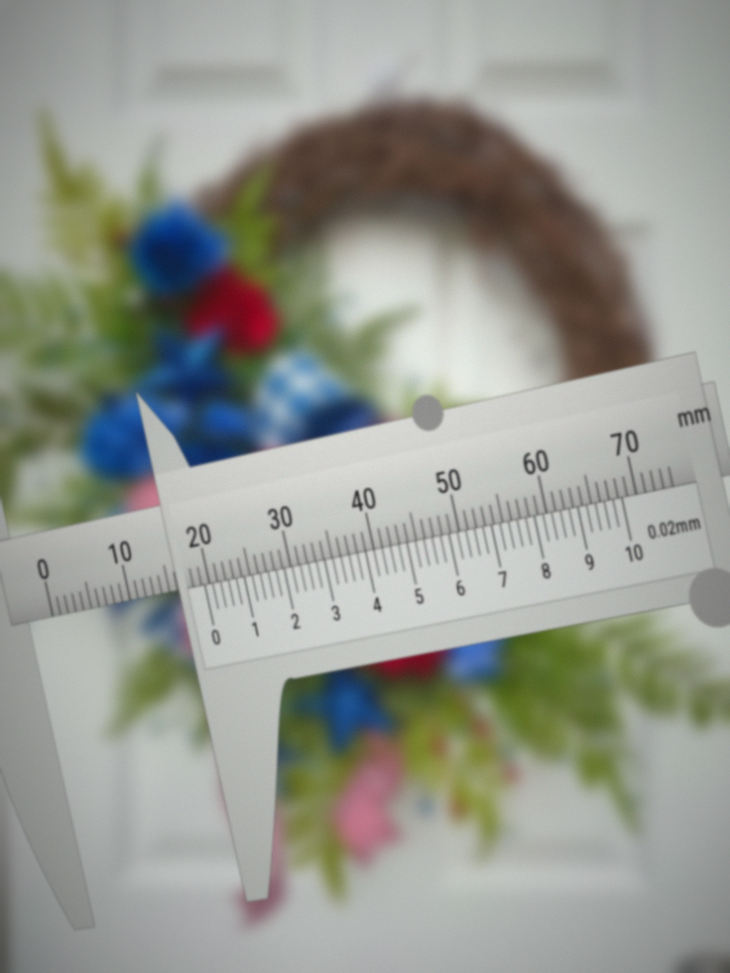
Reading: 19.4mm
